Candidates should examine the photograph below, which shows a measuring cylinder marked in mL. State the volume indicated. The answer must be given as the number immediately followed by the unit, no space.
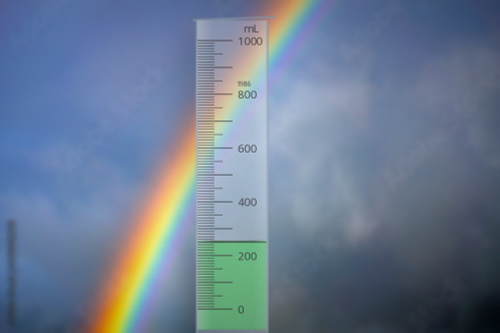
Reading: 250mL
